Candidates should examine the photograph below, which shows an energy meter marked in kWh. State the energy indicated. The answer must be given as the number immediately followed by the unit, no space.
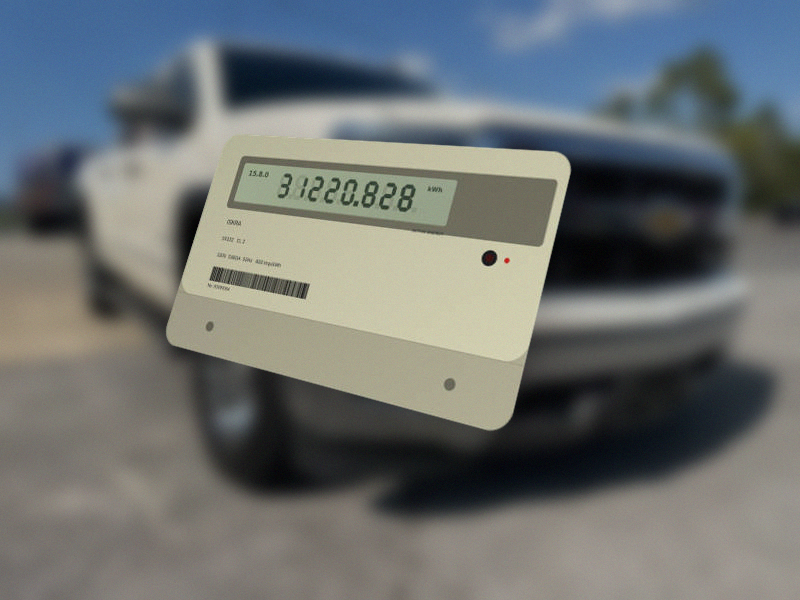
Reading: 31220.828kWh
